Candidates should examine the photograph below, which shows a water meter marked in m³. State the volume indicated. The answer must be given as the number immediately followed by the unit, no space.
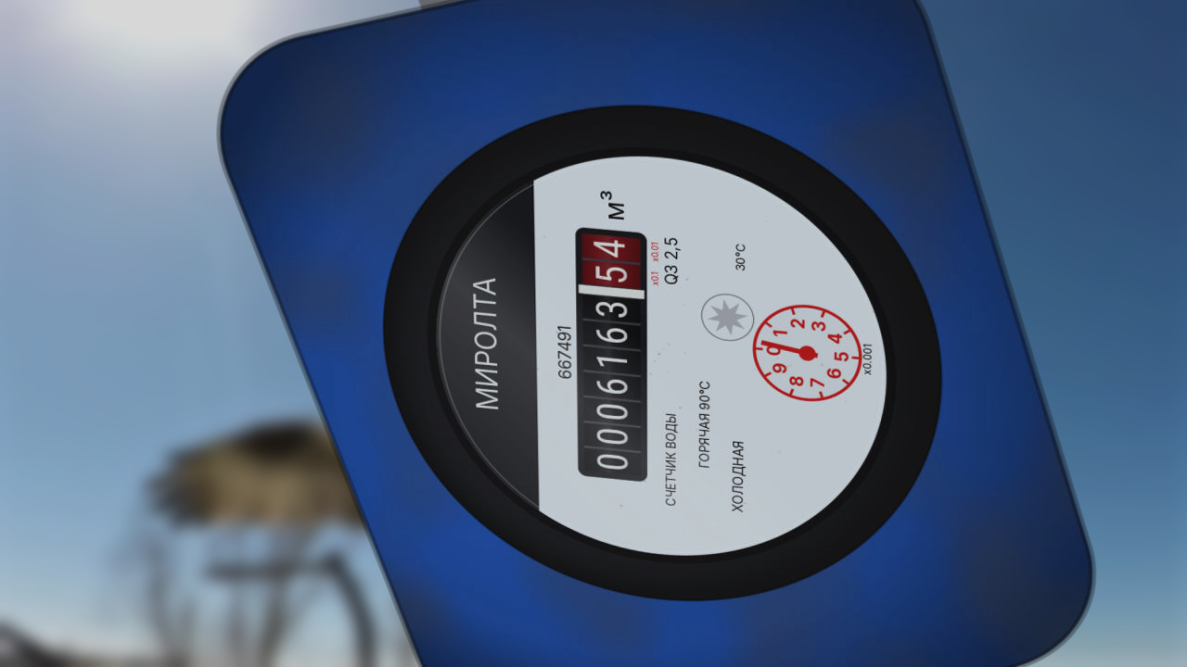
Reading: 6163.540m³
